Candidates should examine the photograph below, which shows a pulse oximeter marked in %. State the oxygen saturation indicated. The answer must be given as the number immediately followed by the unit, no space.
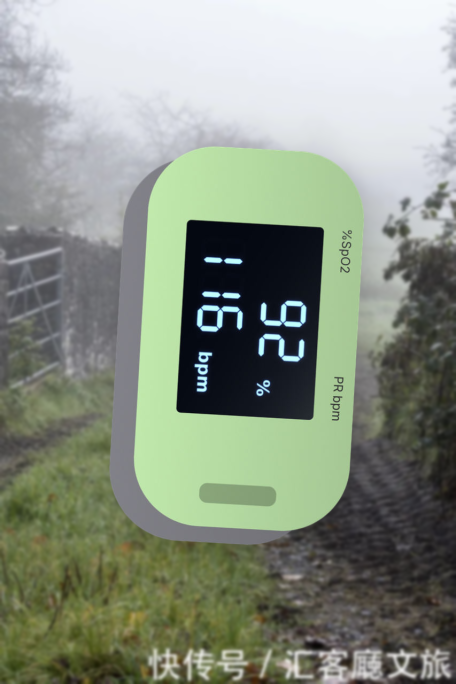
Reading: 92%
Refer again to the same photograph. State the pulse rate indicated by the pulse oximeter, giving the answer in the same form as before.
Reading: 116bpm
